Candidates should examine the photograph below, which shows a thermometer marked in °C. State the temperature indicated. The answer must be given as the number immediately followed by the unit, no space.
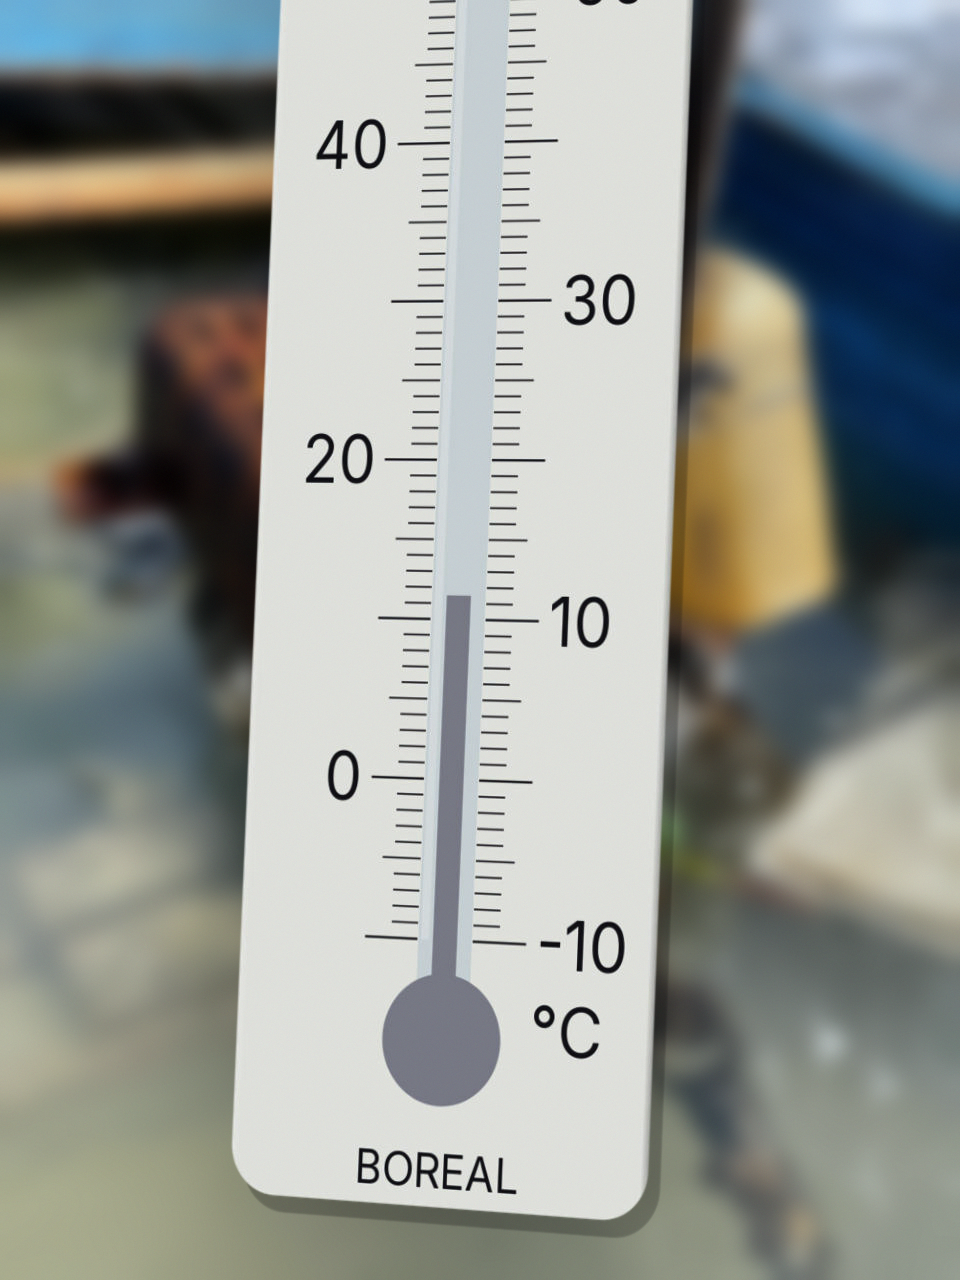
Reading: 11.5°C
